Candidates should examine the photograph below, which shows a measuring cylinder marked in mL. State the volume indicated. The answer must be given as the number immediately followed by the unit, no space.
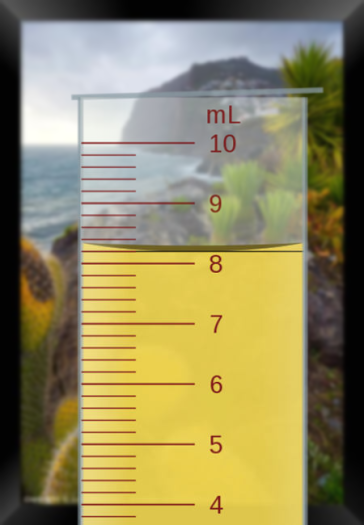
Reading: 8.2mL
